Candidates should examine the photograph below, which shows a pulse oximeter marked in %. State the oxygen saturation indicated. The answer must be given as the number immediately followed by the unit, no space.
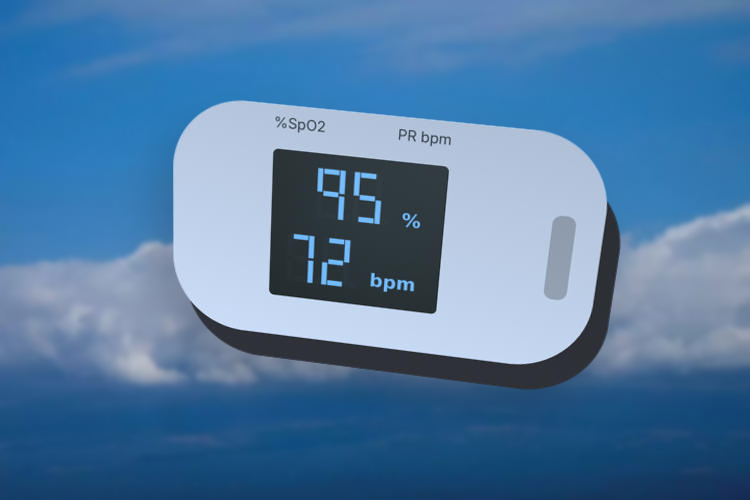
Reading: 95%
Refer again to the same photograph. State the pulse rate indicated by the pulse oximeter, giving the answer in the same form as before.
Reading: 72bpm
